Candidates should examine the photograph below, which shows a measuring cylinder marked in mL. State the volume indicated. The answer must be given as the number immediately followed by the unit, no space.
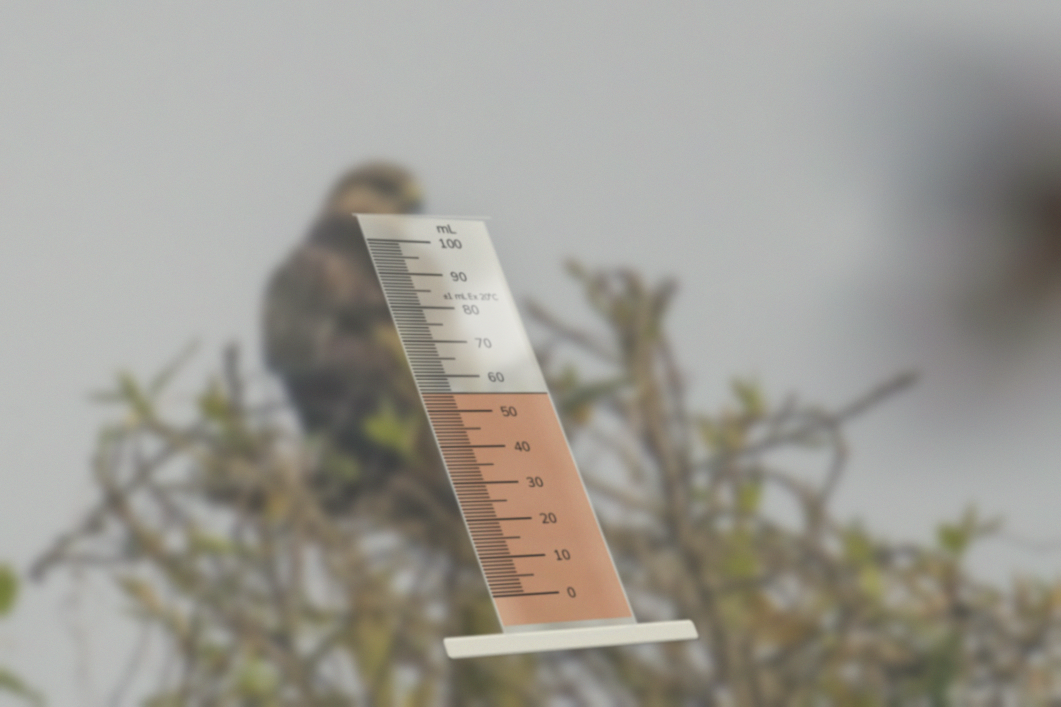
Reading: 55mL
